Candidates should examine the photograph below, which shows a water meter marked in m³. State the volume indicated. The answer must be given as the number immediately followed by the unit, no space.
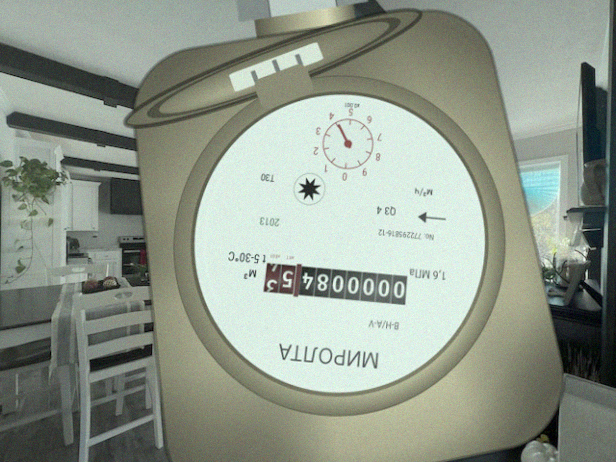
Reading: 84.534m³
